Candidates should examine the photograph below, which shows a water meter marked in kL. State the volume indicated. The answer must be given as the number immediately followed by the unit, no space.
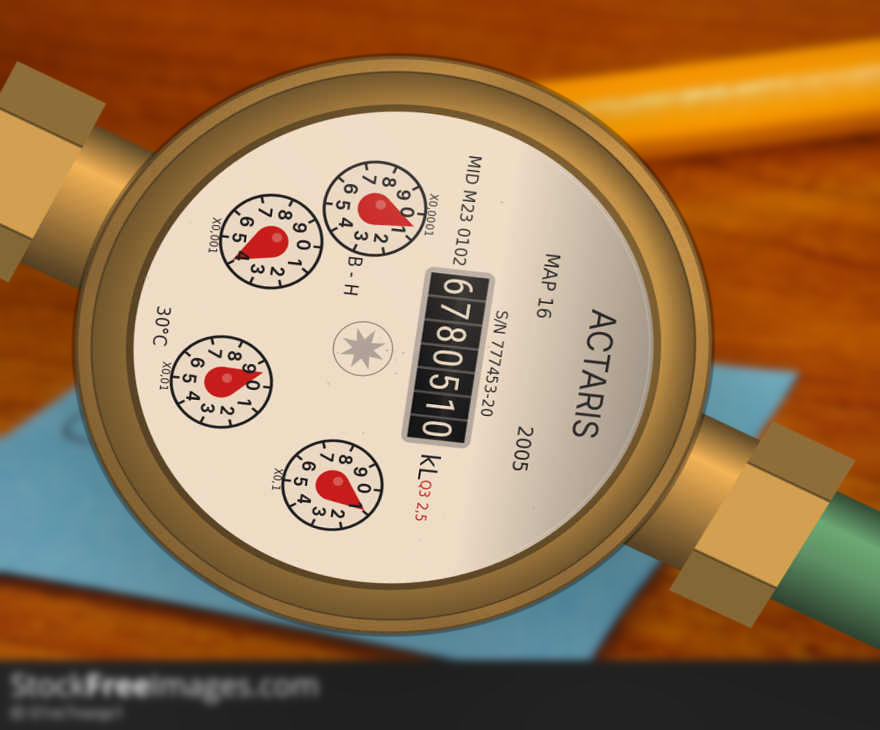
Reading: 6780510.0940kL
